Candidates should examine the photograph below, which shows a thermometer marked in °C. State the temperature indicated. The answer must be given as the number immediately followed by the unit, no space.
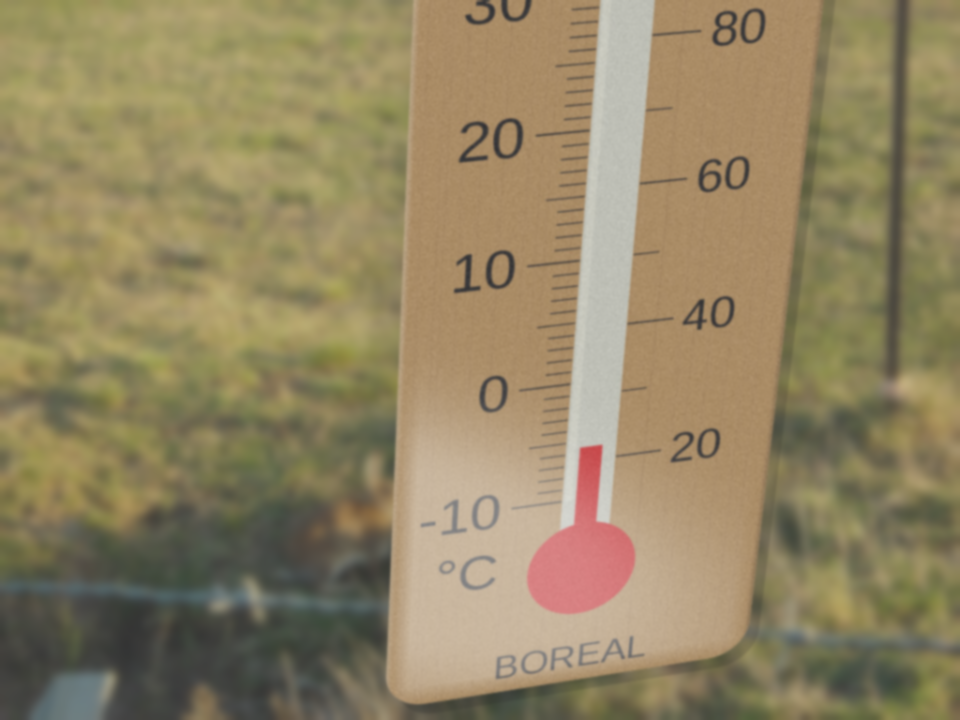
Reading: -5.5°C
